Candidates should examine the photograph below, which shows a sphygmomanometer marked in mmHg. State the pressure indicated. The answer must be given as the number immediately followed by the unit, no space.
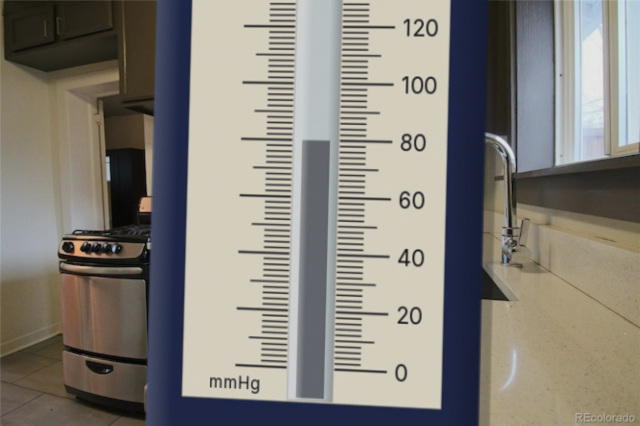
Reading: 80mmHg
